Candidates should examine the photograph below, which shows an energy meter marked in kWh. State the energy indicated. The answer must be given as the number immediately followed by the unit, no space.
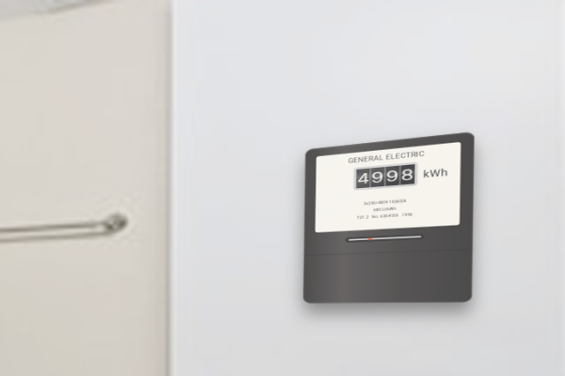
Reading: 4998kWh
